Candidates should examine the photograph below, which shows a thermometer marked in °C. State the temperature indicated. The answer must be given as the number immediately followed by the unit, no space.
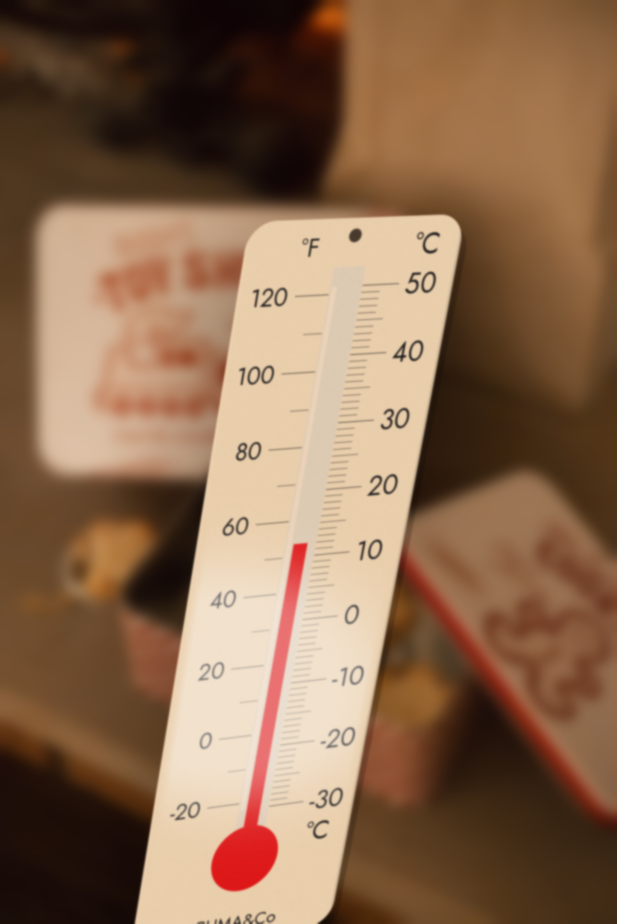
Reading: 12°C
